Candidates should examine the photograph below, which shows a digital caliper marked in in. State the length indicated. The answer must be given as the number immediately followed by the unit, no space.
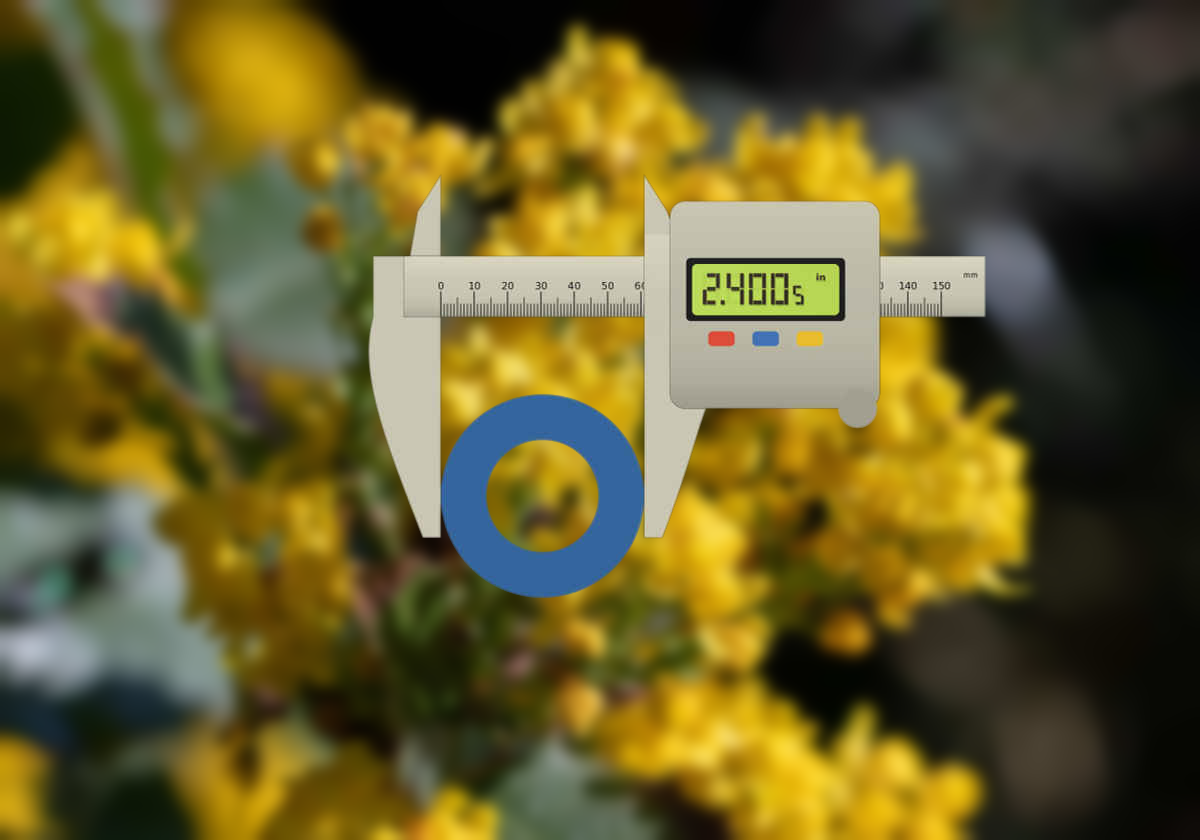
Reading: 2.4005in
